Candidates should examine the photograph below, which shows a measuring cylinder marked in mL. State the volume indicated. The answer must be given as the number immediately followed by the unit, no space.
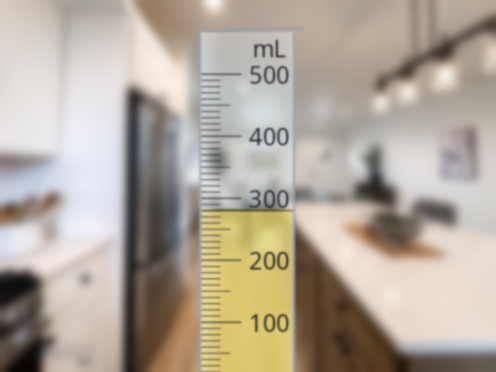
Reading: 280mL
